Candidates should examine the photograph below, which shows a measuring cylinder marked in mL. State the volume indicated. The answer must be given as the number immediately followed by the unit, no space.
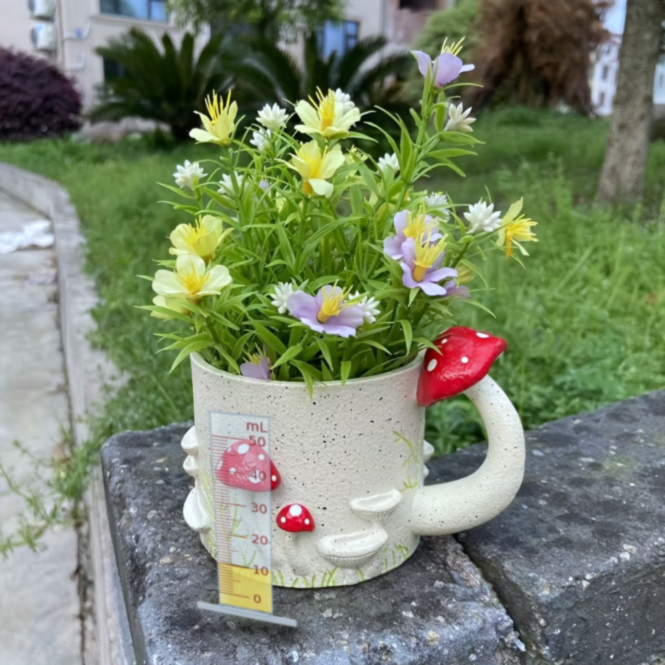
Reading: 10mL
